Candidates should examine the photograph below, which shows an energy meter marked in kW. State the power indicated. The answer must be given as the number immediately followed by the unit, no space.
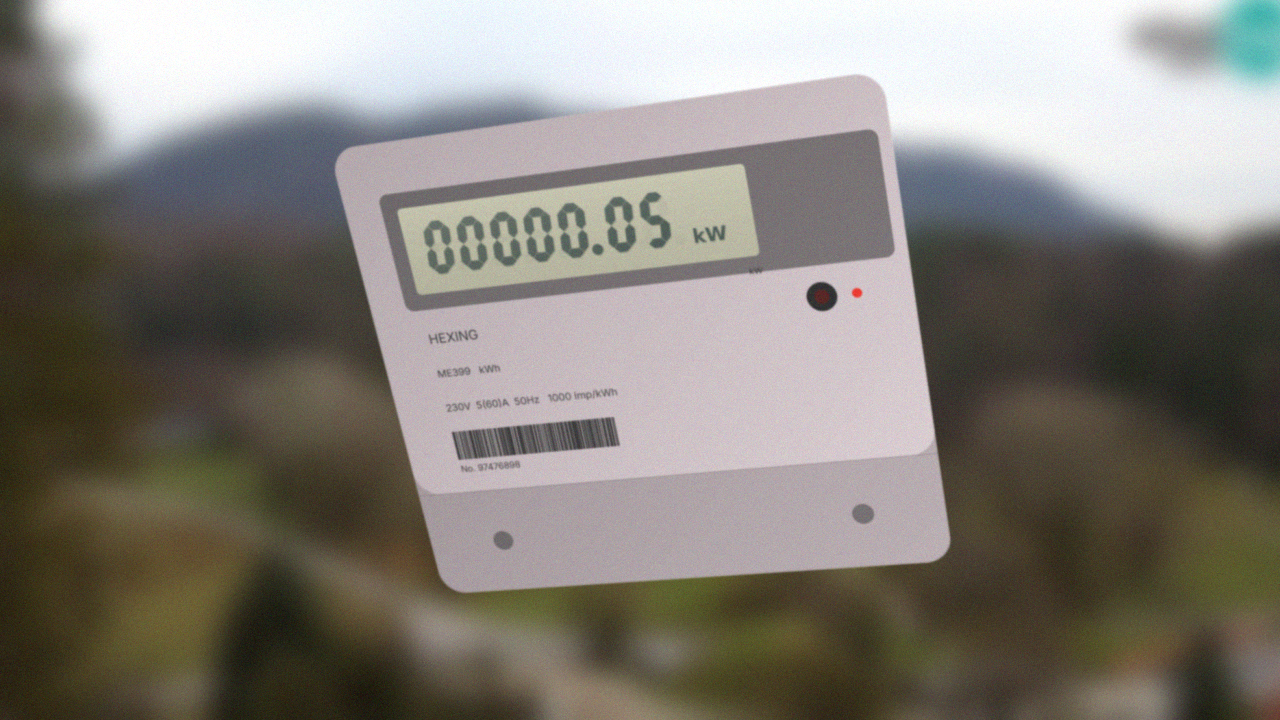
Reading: 0.05kW
